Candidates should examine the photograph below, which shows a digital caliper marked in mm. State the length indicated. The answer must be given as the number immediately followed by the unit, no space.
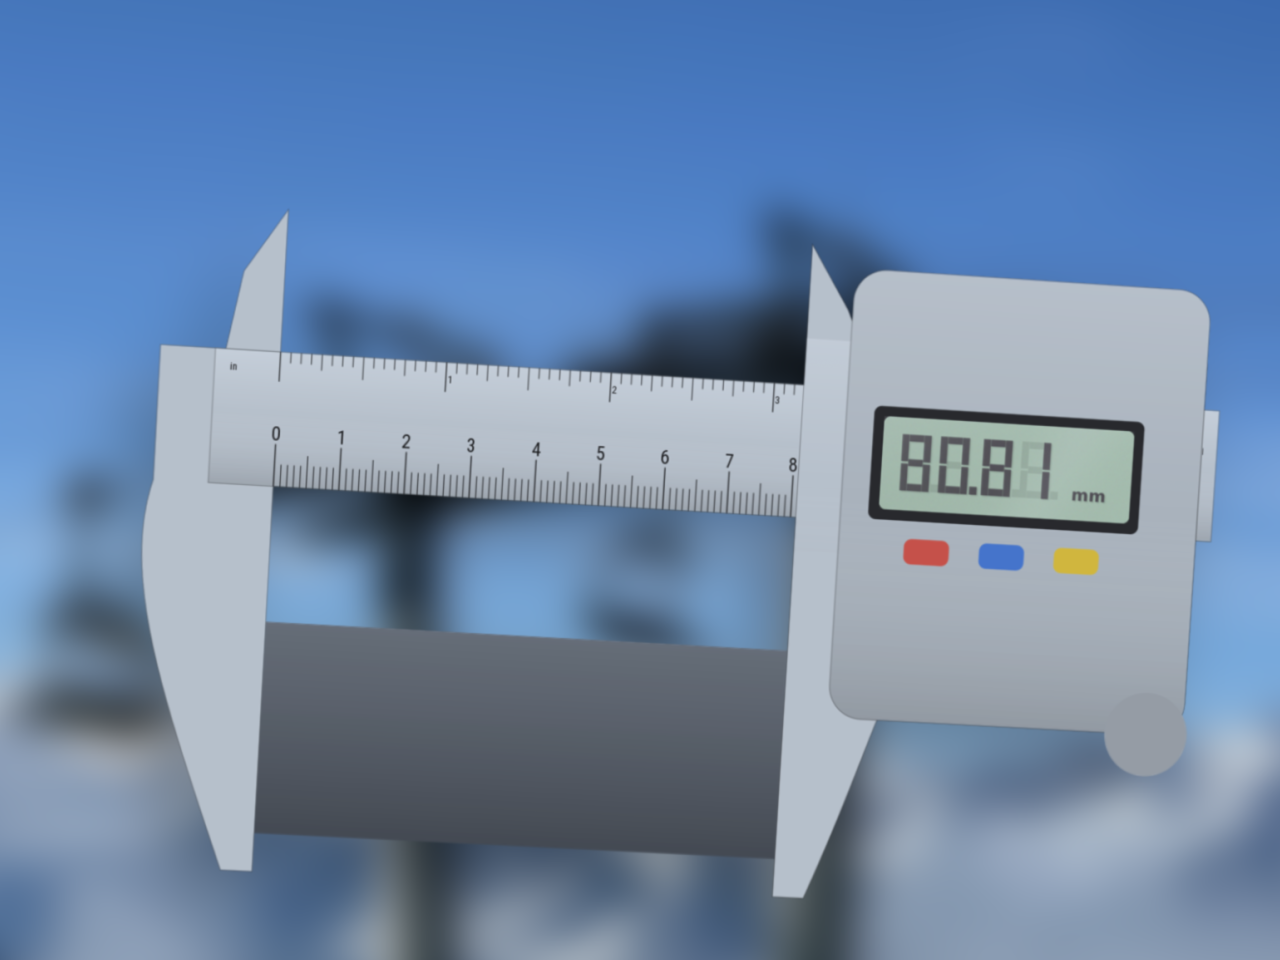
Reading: 80.81mm
